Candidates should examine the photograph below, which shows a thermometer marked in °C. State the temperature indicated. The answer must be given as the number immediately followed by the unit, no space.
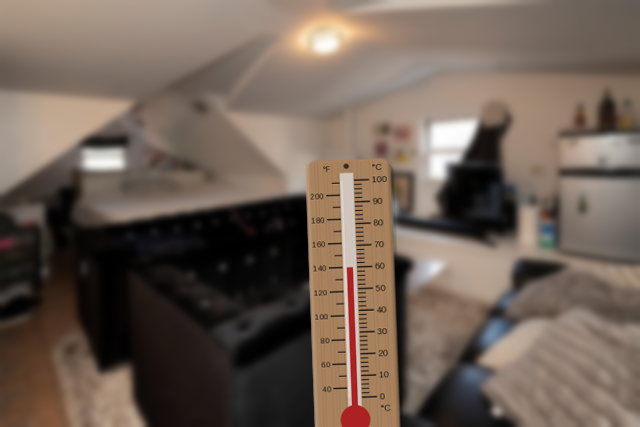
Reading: 60°C
